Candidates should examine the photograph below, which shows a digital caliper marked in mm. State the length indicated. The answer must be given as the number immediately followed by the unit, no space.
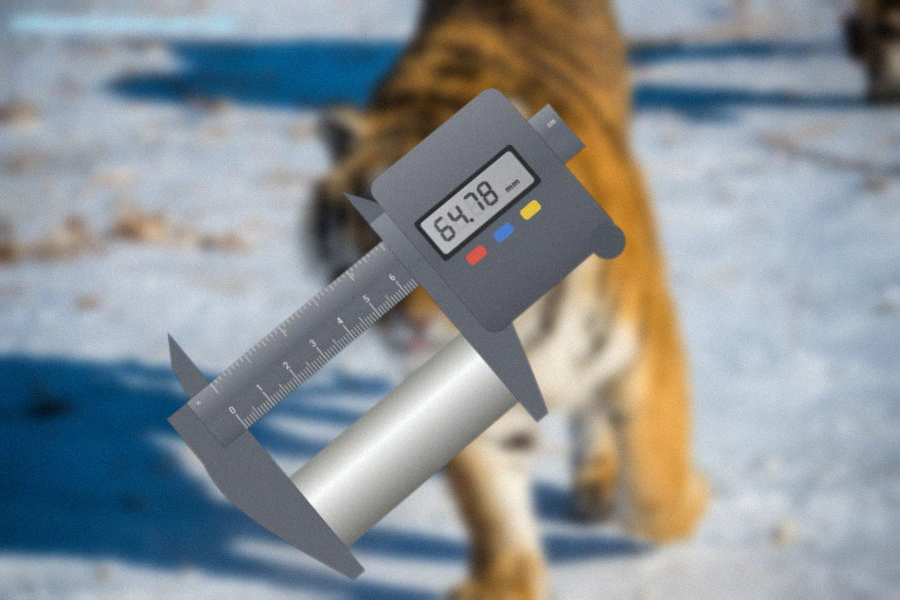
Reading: 64.78mm
